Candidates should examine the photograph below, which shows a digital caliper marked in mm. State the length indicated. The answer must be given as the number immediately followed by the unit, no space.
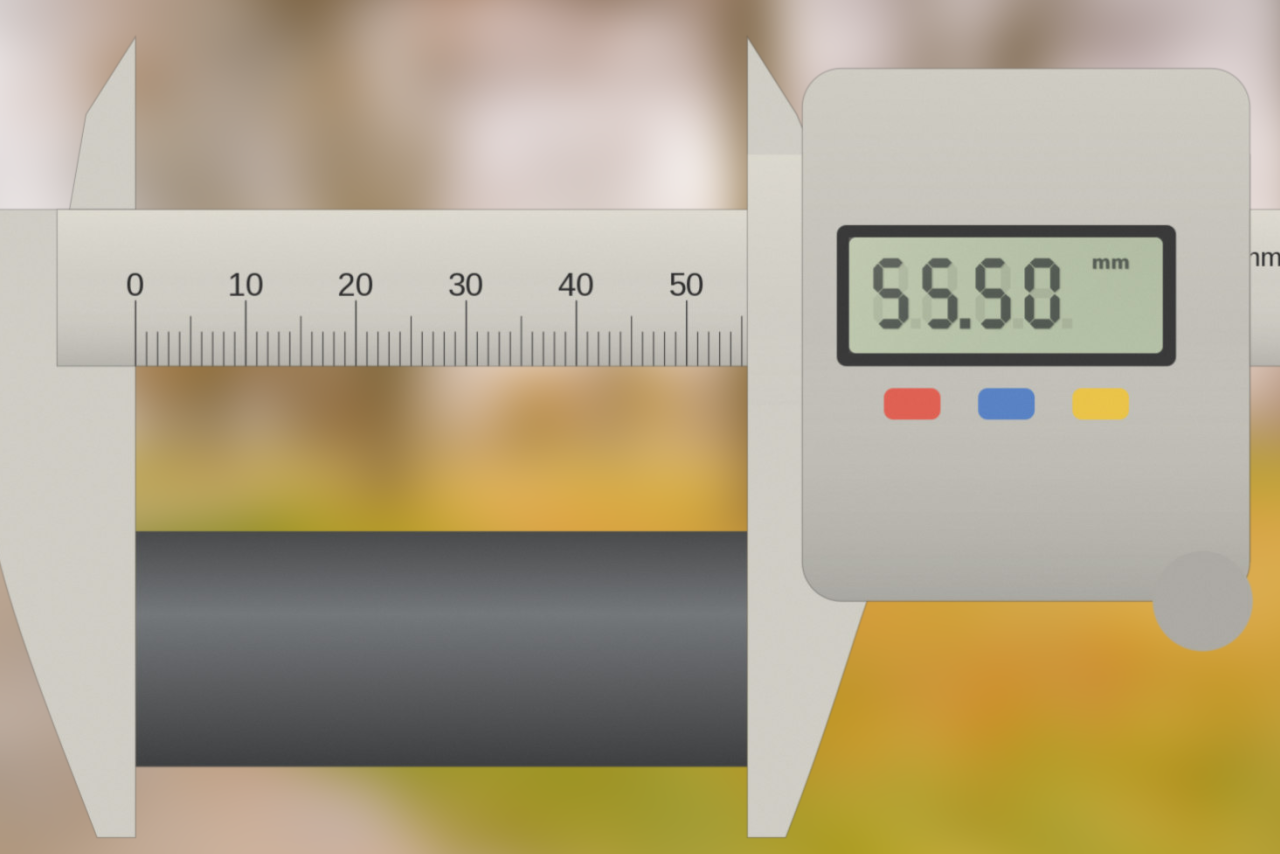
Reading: 55.50mm
